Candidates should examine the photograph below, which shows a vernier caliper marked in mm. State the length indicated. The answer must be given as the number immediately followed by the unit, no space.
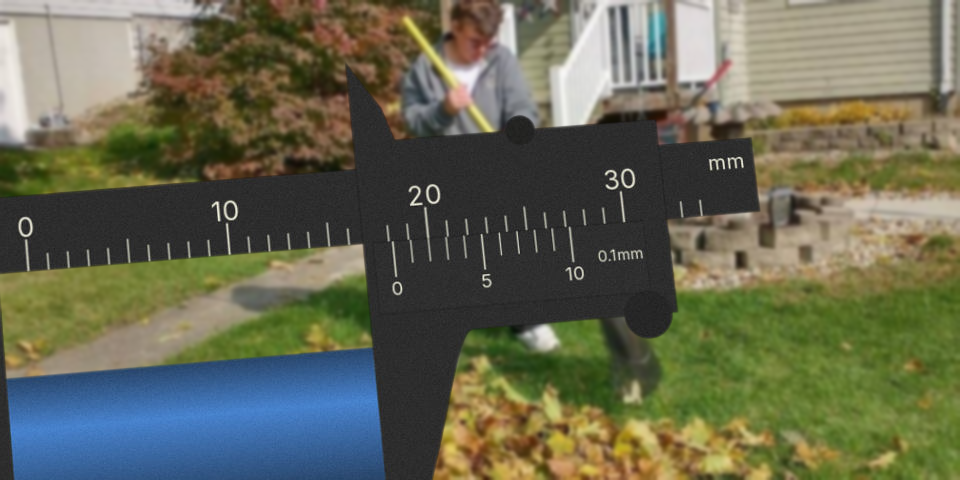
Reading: 18.2mm
